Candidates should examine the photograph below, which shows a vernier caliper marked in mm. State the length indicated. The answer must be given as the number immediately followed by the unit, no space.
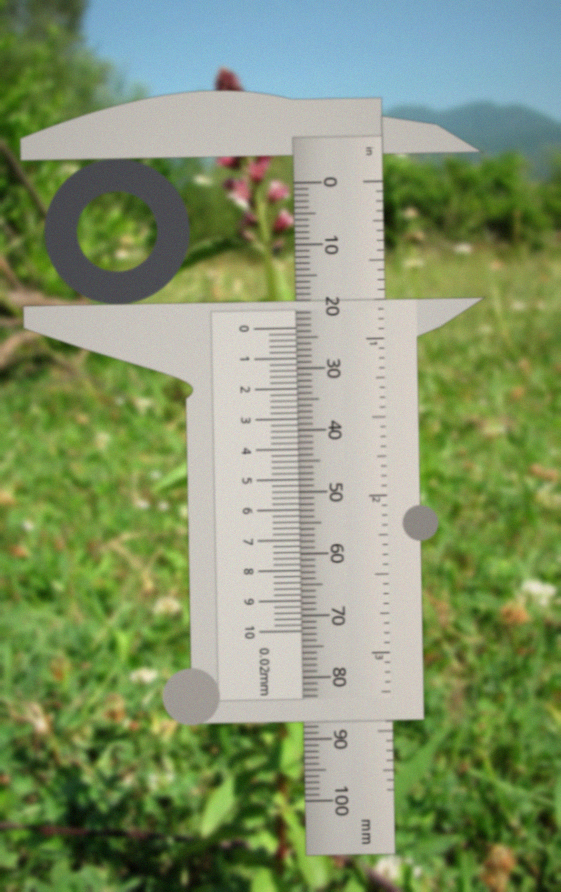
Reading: 23.5mm
